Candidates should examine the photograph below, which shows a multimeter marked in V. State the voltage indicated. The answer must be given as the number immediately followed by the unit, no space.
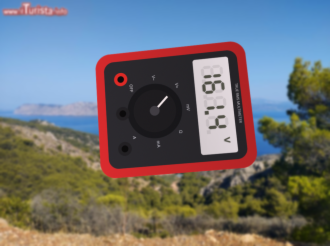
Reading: 161.4V
